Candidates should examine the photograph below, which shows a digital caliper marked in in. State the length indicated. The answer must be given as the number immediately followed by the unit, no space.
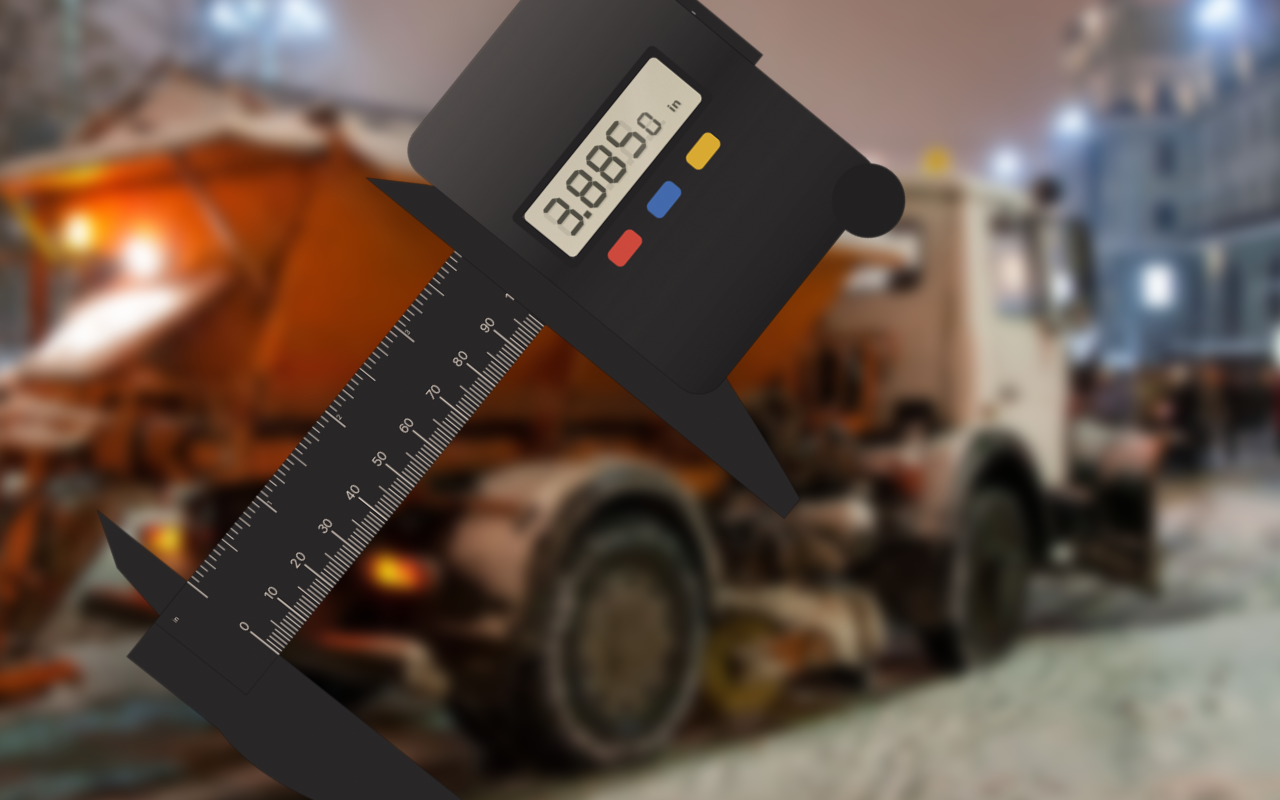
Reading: 3.8850in
